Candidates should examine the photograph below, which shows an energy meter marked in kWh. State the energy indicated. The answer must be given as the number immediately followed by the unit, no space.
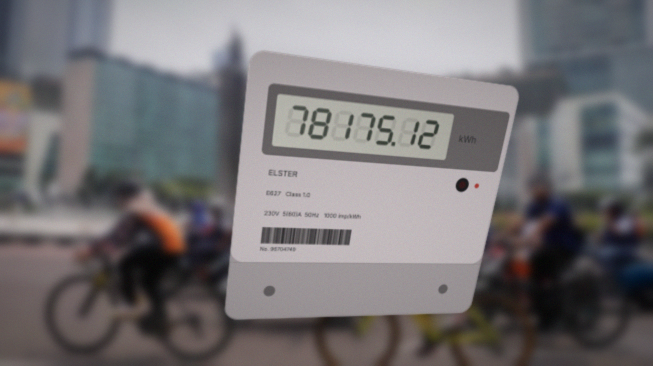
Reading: 78175.12kWh
